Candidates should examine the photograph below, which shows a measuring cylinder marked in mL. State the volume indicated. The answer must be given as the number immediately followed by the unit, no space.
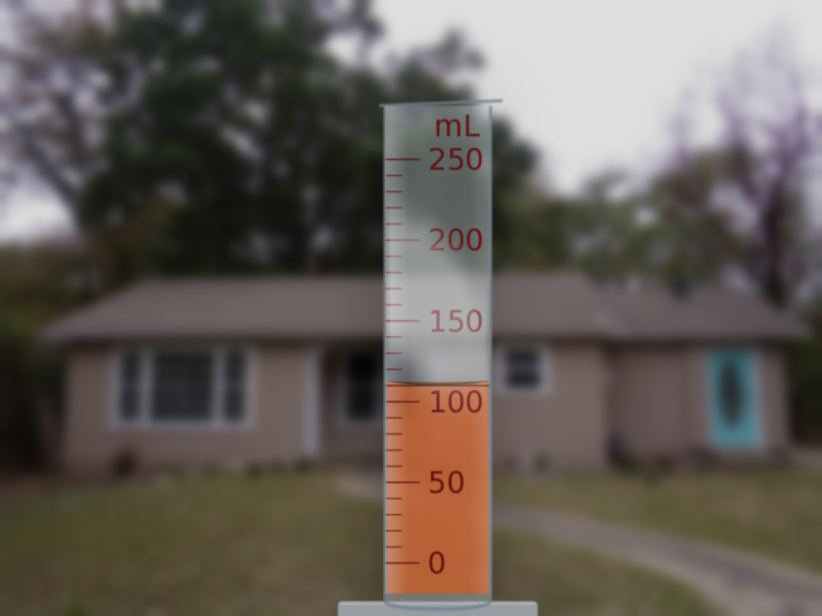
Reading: 110mL
